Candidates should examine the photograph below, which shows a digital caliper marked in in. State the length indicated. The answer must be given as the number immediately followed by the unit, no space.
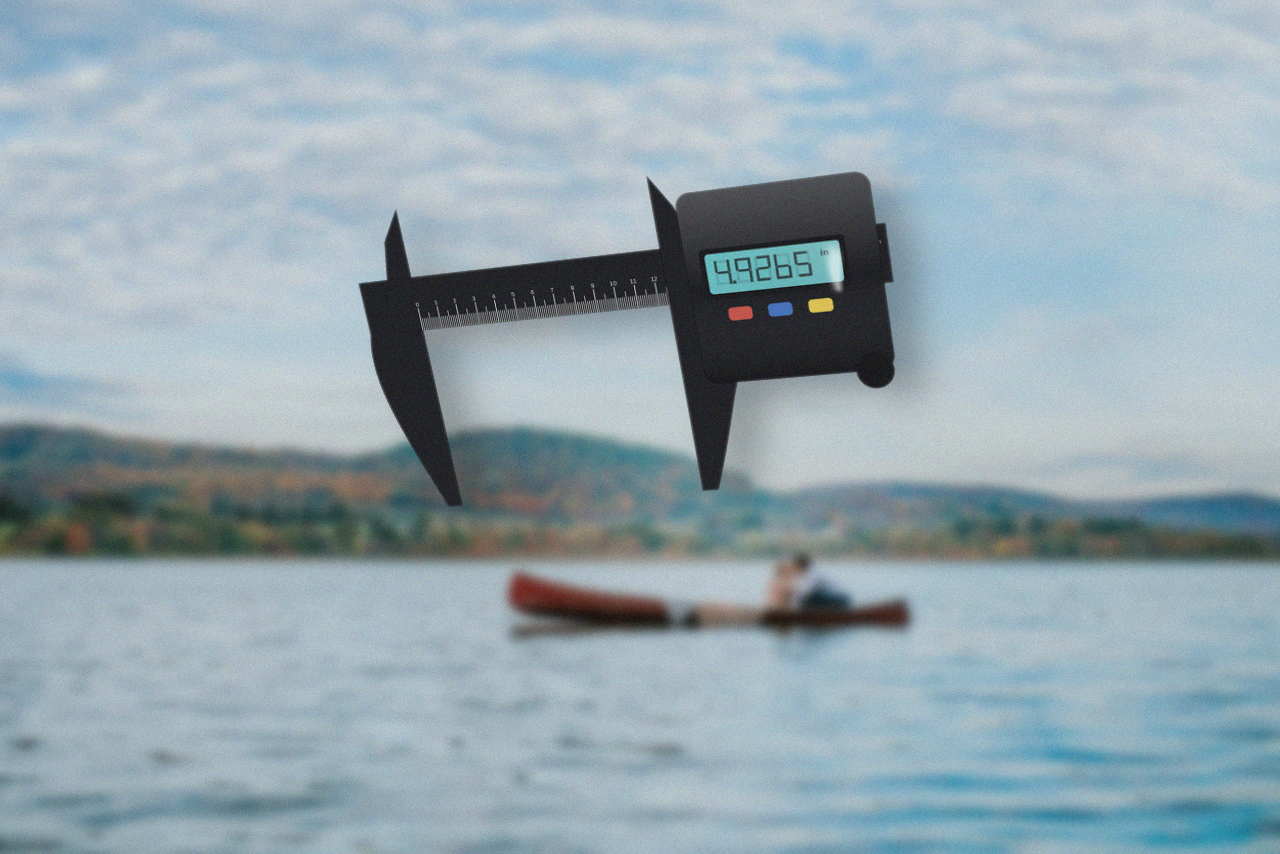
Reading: 4.9265in
